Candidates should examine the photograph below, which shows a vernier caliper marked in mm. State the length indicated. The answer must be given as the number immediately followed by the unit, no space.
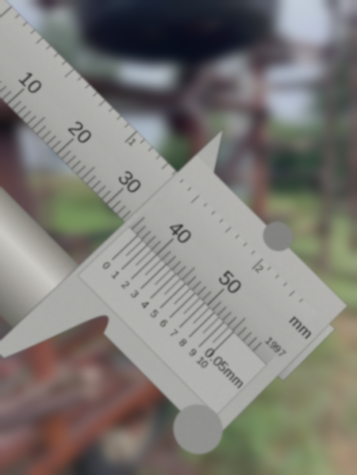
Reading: 36.2mm
